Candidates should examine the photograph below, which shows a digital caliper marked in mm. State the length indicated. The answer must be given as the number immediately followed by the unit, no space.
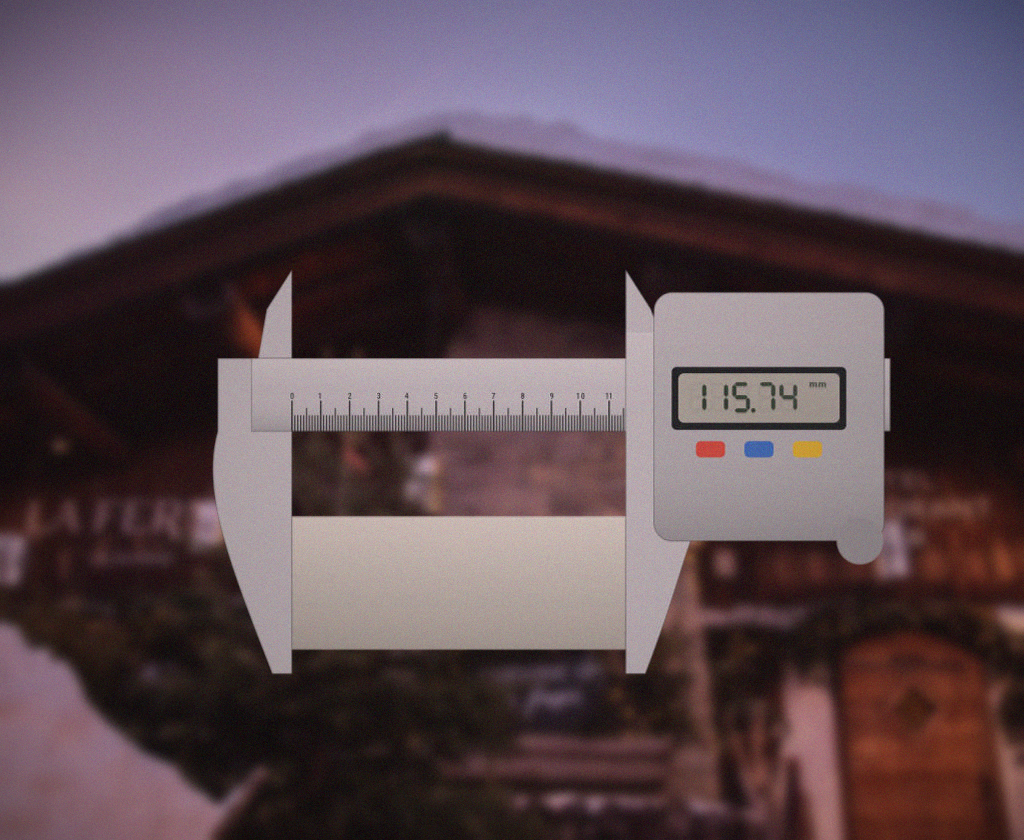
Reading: 115.74mm
